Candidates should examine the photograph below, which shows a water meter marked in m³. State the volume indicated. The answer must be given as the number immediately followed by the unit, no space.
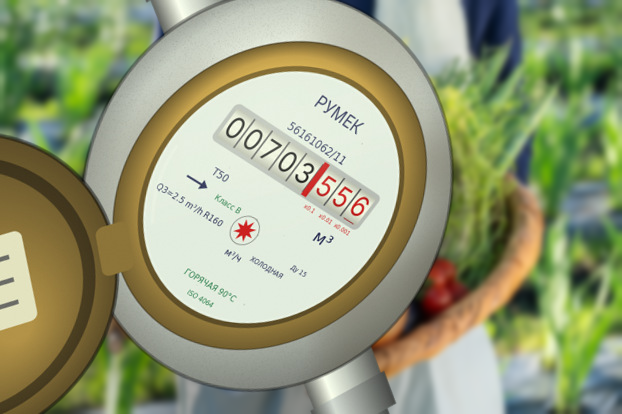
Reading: 703.556m³
